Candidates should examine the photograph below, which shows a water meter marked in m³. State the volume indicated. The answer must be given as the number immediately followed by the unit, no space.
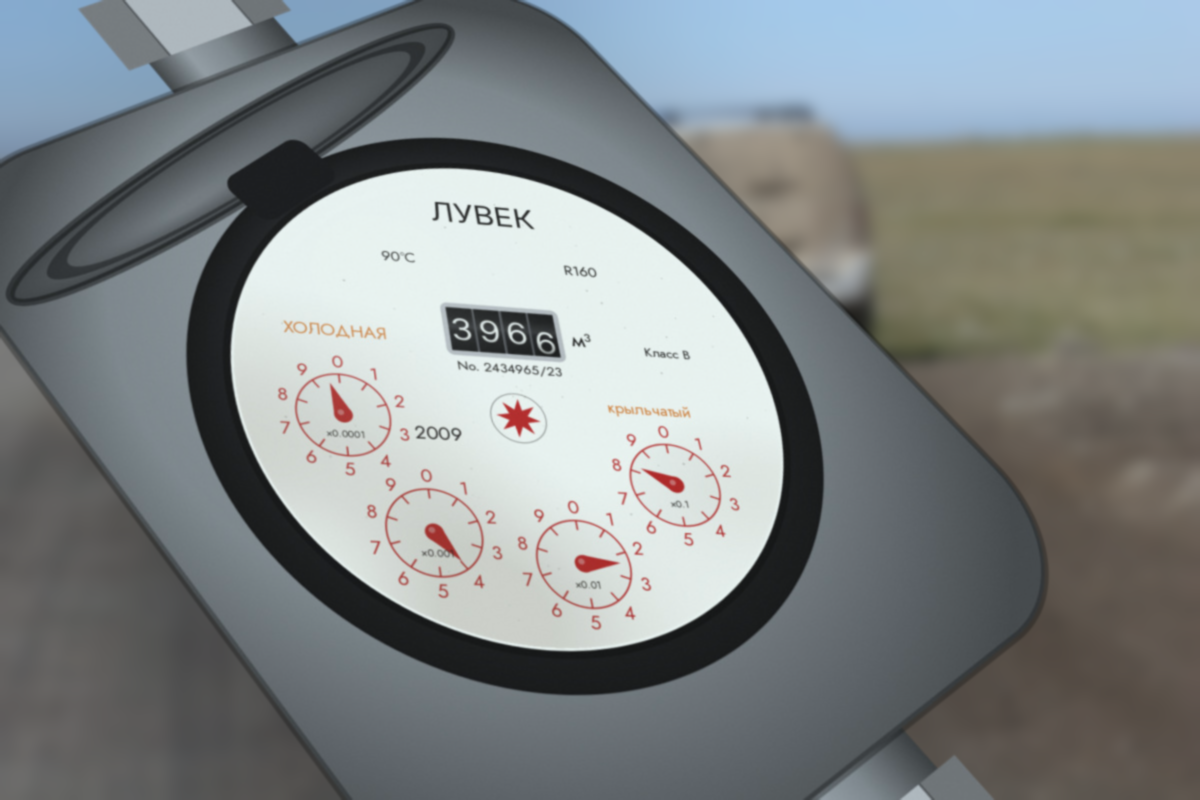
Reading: 3965.8239m³
